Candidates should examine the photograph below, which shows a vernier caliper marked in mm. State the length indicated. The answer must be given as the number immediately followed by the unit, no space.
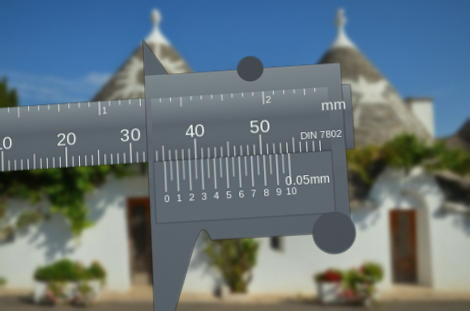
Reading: 35.2mm
